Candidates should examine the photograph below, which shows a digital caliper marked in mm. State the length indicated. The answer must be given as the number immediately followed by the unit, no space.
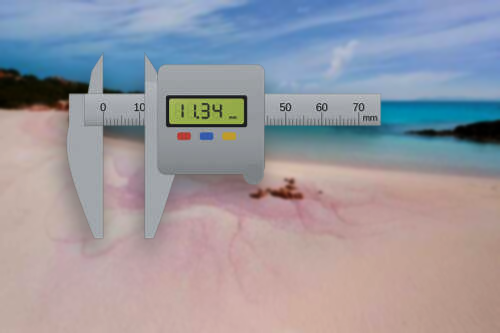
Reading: 11.34mm
